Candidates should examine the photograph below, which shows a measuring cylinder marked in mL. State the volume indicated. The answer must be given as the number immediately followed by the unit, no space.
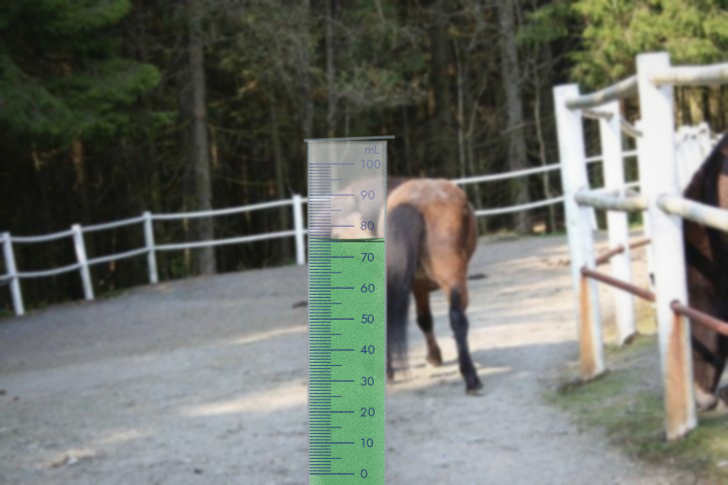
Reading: 75mL
